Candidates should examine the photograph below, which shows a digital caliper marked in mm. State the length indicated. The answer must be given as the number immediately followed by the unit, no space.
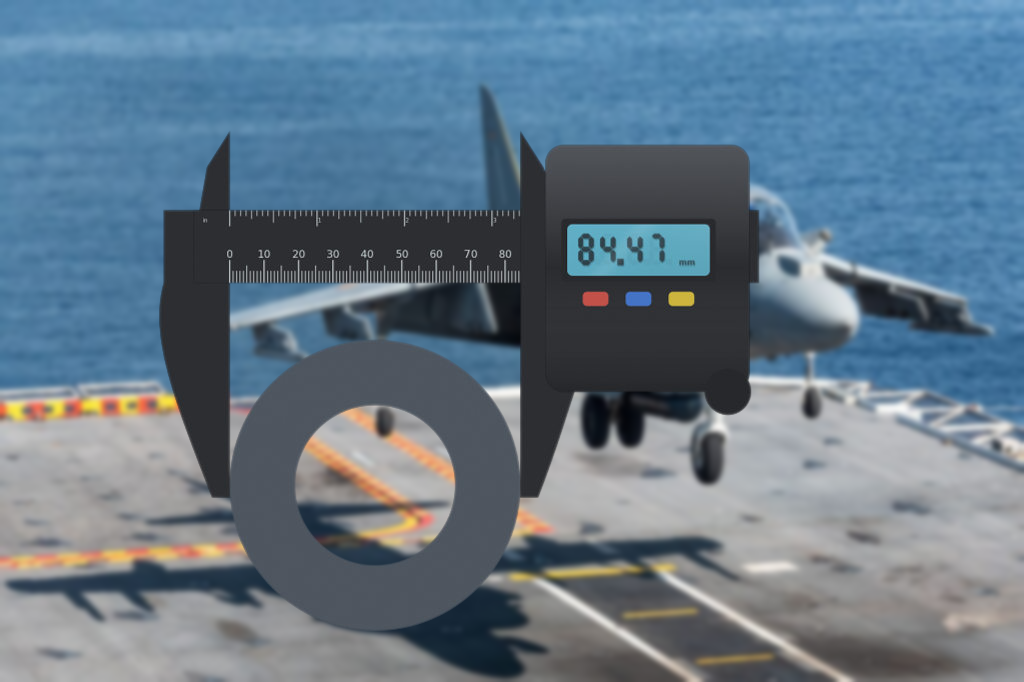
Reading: 84.47mm
